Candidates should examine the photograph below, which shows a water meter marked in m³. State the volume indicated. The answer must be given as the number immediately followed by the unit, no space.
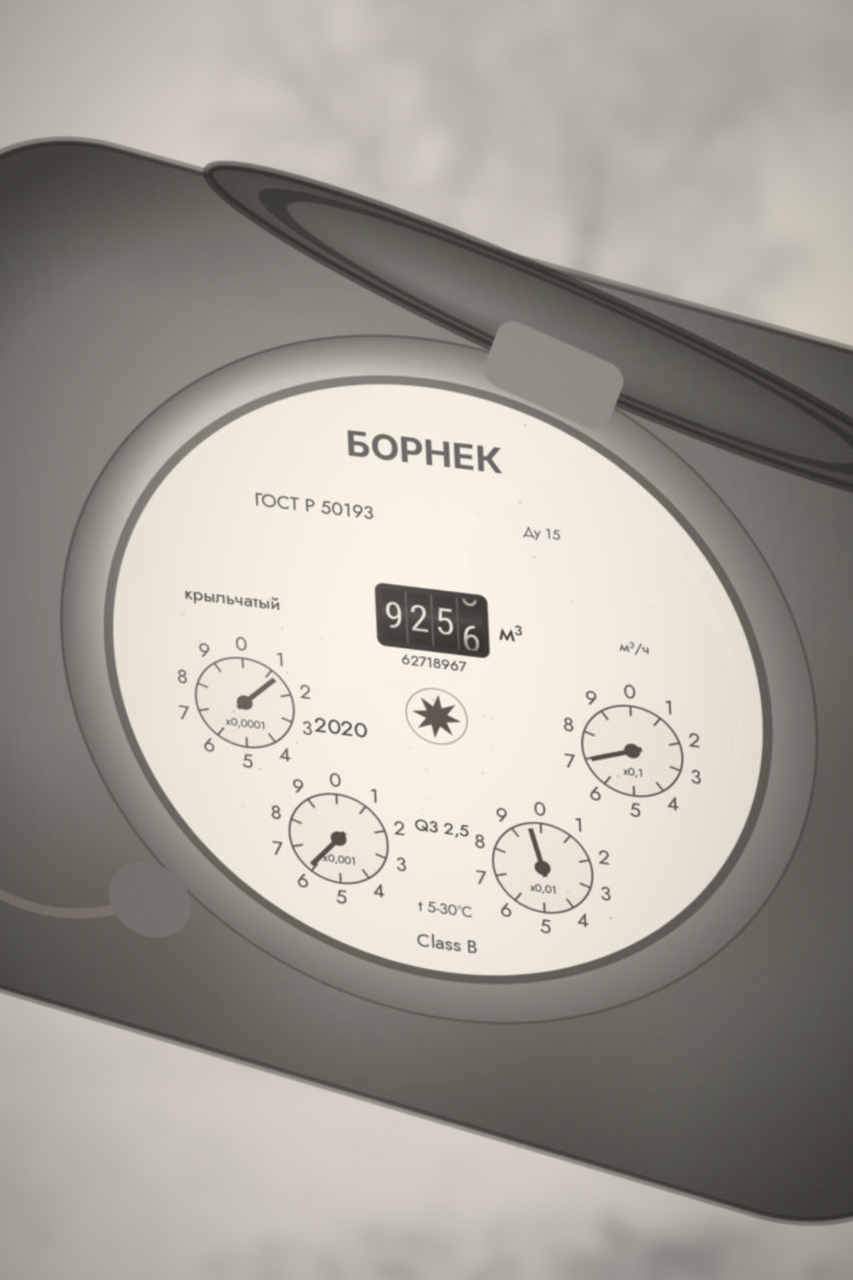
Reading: 9255.6961m³
